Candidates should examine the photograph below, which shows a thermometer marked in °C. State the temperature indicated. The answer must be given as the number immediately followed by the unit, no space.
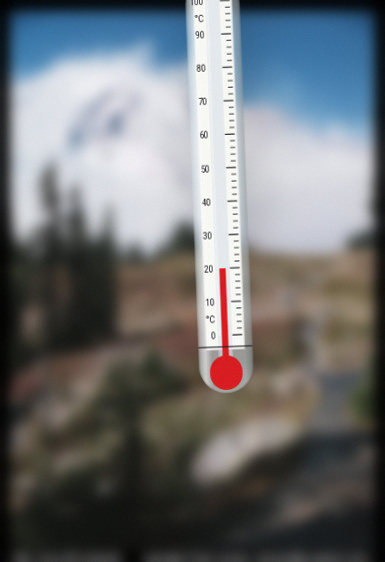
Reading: 20°C
